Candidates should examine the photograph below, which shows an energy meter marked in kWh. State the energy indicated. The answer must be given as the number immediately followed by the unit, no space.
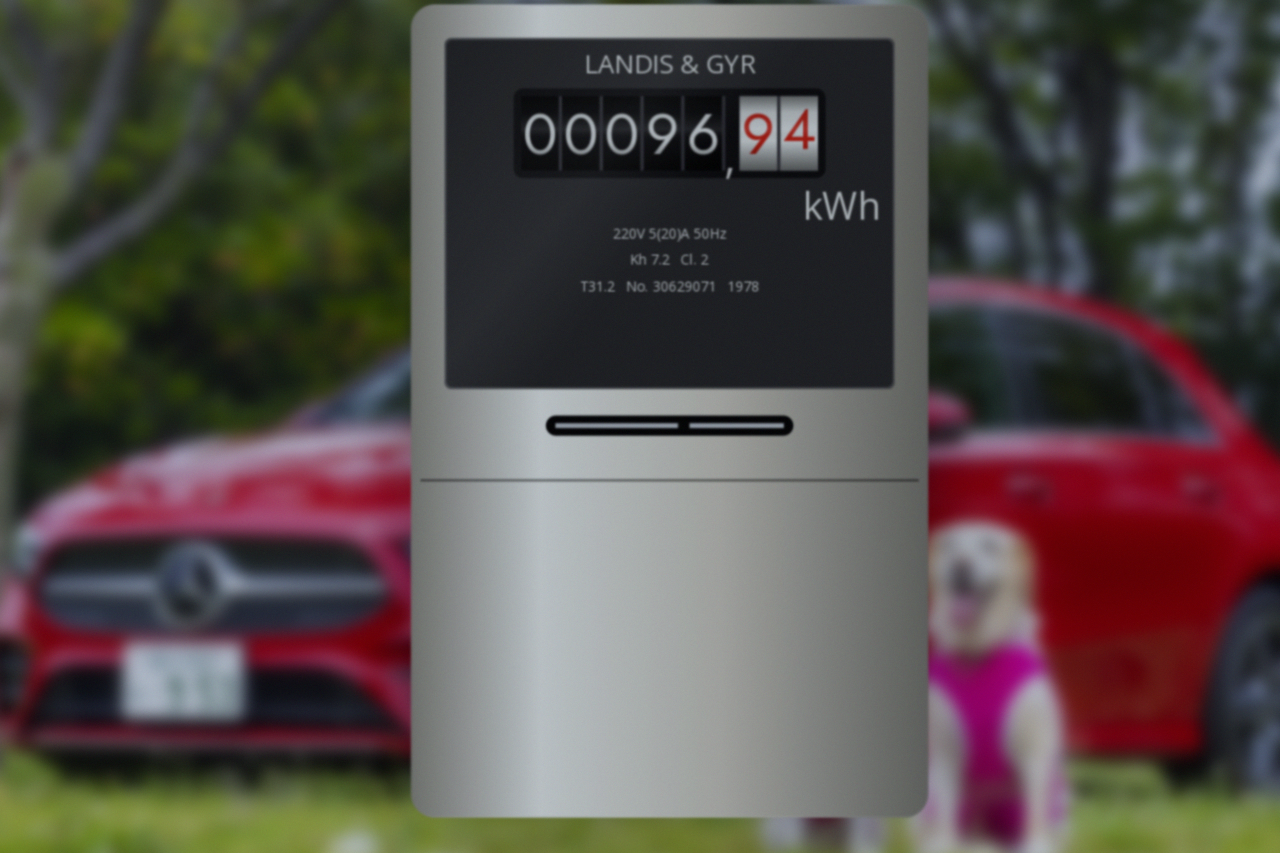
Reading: 96.94kWh
